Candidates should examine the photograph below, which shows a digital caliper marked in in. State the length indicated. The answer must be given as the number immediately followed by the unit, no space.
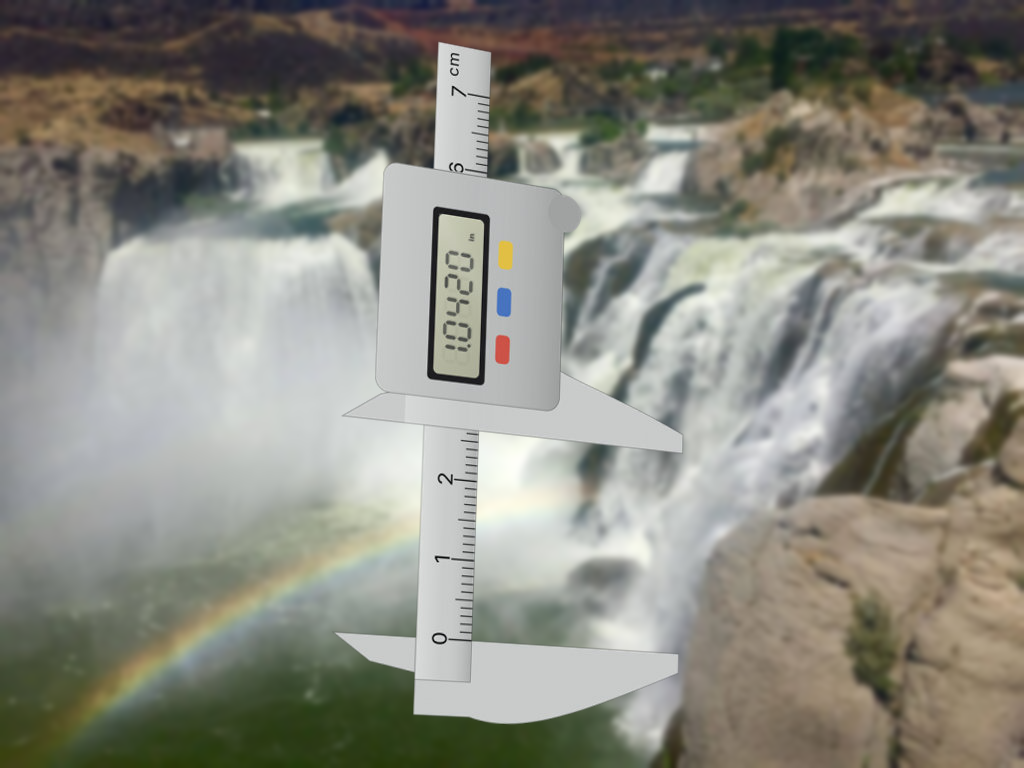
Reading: 1.0420in
